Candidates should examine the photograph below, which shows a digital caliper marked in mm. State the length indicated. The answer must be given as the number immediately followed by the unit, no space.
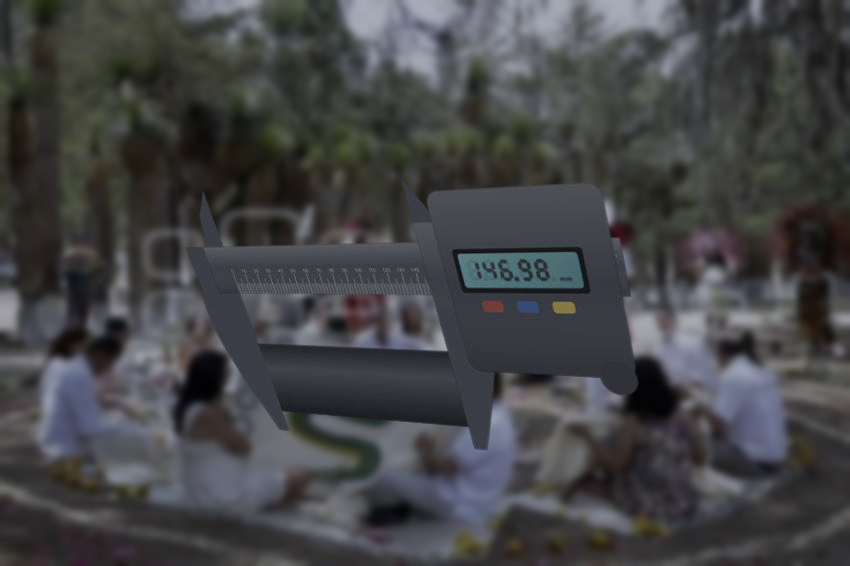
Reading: 146.98mm
